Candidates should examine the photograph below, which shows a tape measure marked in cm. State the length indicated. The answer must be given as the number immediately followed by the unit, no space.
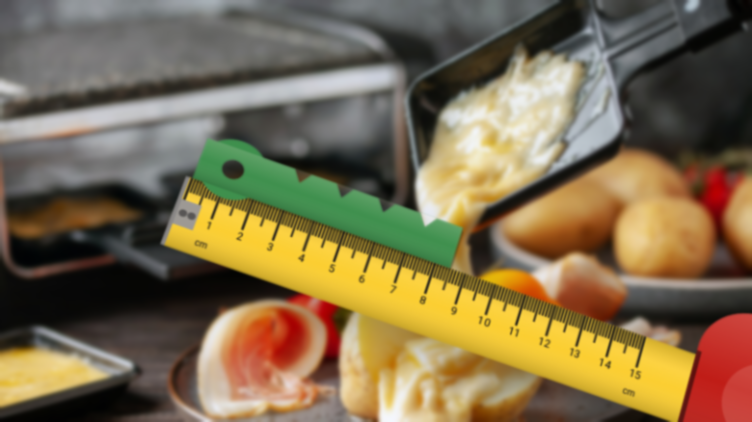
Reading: 8.5cm
